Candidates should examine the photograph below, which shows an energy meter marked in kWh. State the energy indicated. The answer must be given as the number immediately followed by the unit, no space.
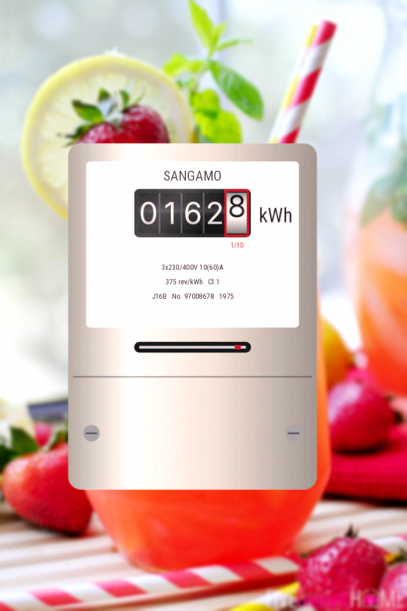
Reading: 162.8kWh
